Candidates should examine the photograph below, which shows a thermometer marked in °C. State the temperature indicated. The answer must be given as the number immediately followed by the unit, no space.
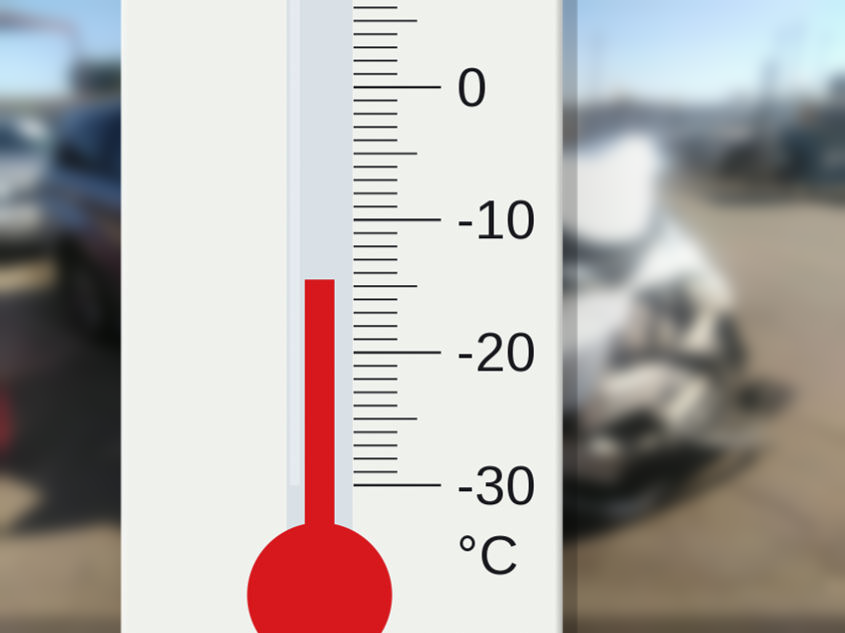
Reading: -14.5°C
